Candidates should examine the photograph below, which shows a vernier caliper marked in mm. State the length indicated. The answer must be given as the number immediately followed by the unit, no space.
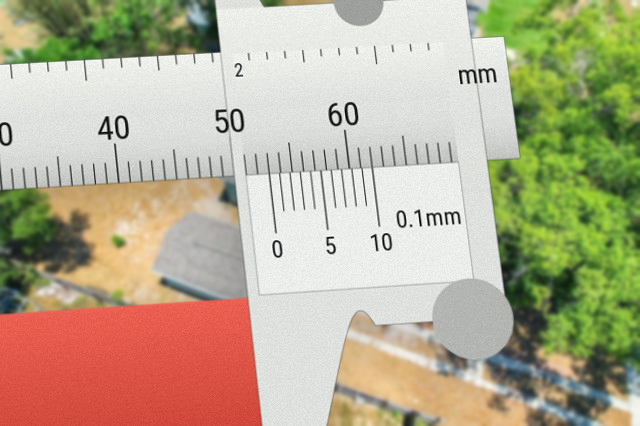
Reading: 53.0mm
